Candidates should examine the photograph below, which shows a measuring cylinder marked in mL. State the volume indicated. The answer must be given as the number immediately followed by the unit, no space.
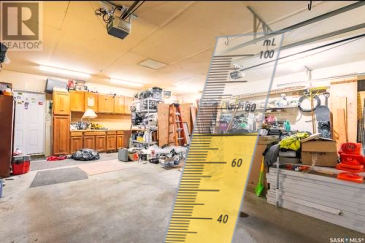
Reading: 70mL
